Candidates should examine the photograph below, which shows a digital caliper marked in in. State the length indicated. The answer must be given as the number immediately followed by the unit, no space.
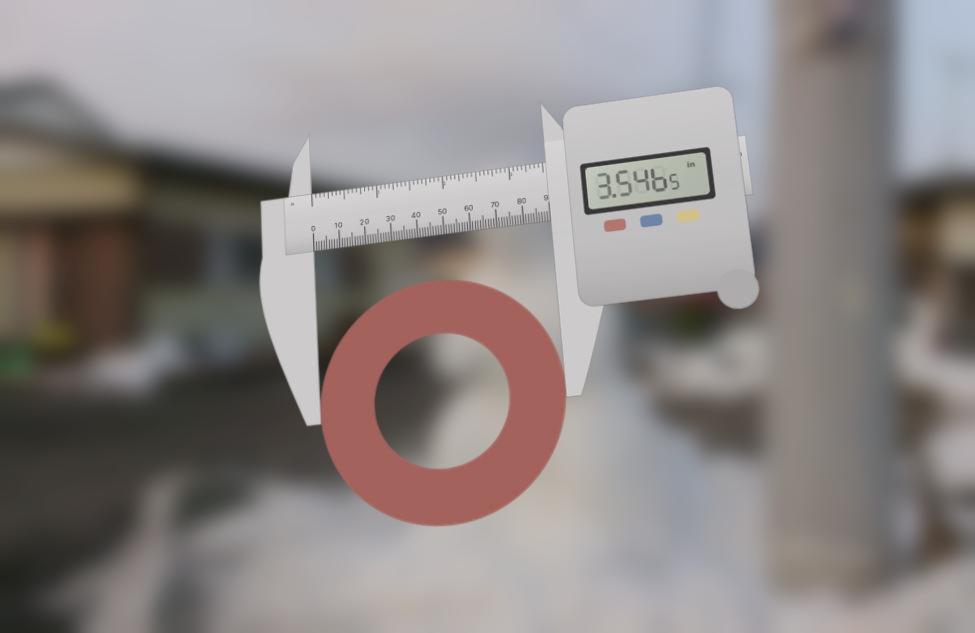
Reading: 3.5465in
